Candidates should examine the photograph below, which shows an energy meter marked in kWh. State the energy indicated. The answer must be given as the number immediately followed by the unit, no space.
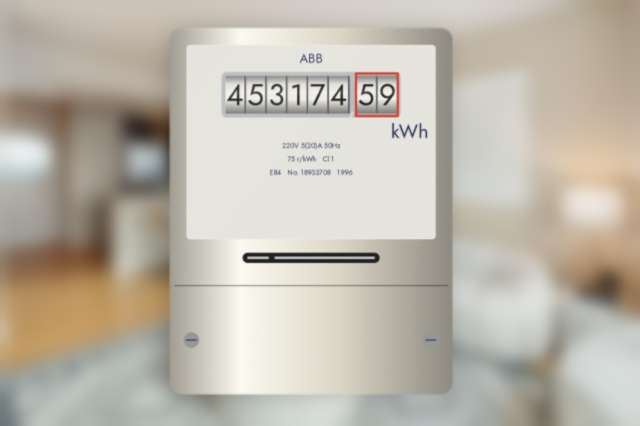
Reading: 453174.59kWh
